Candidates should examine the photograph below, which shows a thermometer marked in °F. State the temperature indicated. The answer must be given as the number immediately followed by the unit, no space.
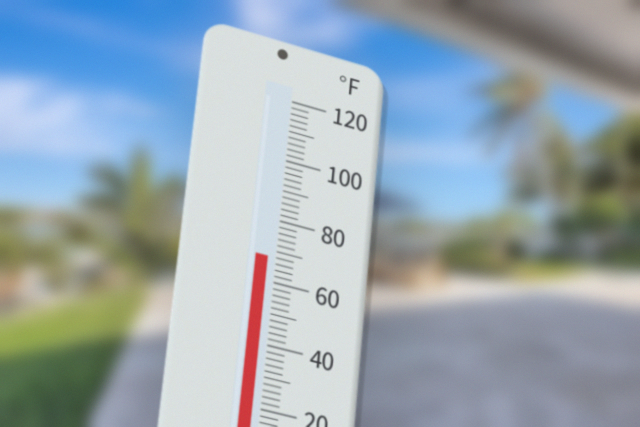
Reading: 68°F
